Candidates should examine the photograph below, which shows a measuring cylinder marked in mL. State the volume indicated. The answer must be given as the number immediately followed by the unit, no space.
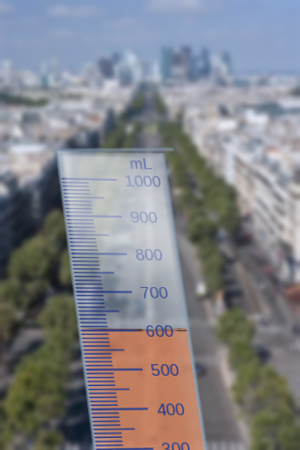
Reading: 600mL
